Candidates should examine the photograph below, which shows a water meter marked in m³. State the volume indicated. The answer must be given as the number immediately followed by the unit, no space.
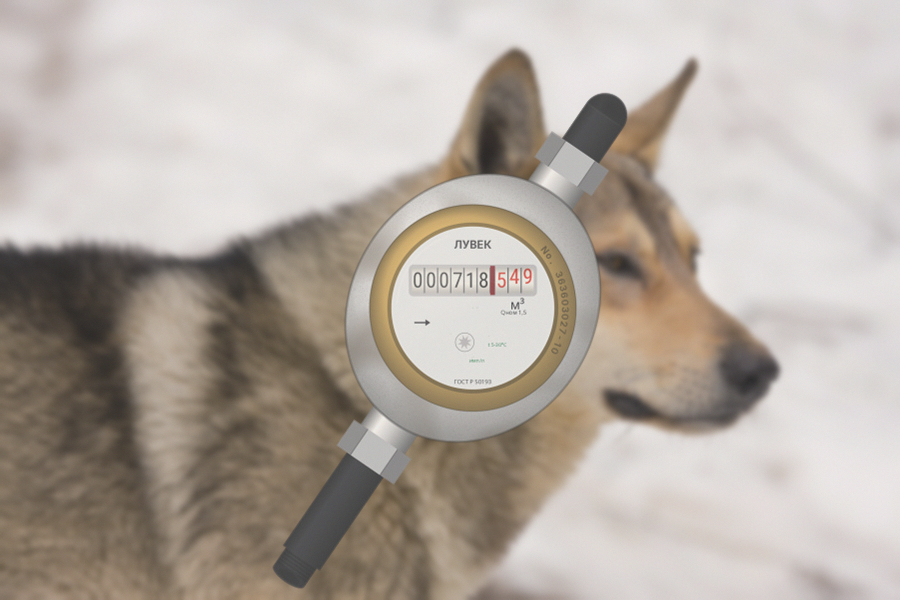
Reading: 718.549m³
